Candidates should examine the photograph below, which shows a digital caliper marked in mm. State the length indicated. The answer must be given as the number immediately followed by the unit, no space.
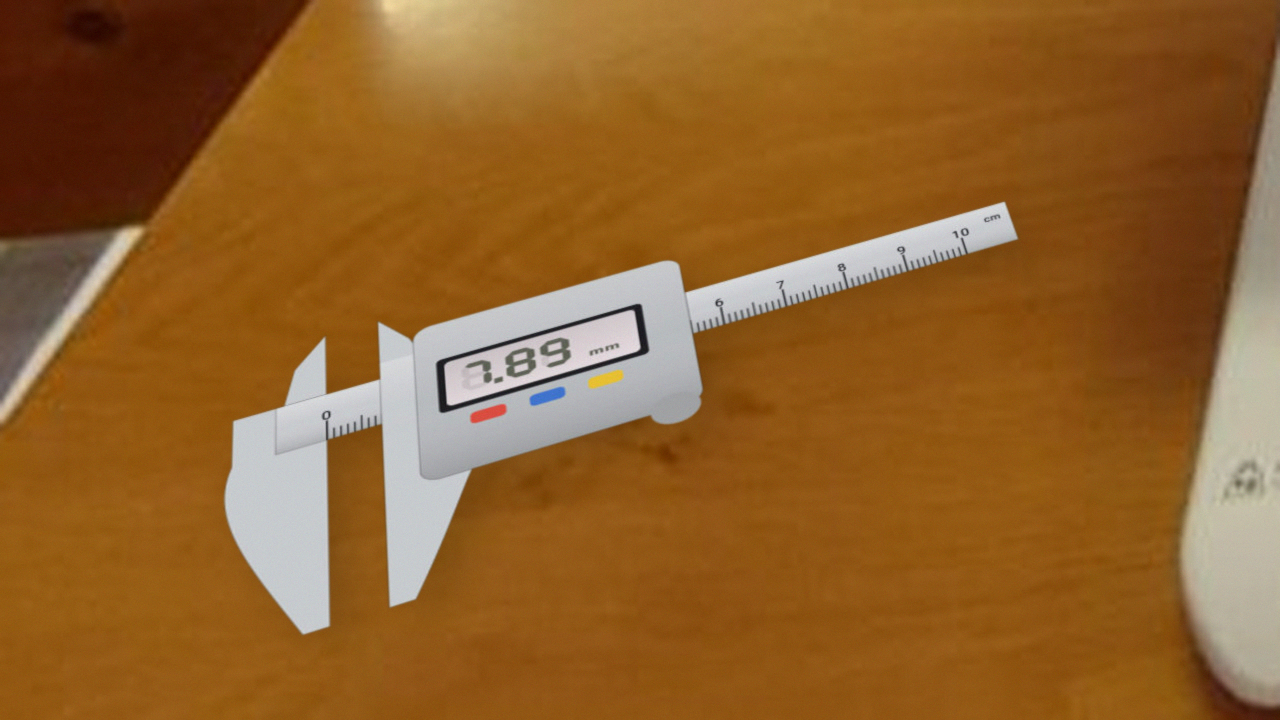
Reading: 7.89mm
